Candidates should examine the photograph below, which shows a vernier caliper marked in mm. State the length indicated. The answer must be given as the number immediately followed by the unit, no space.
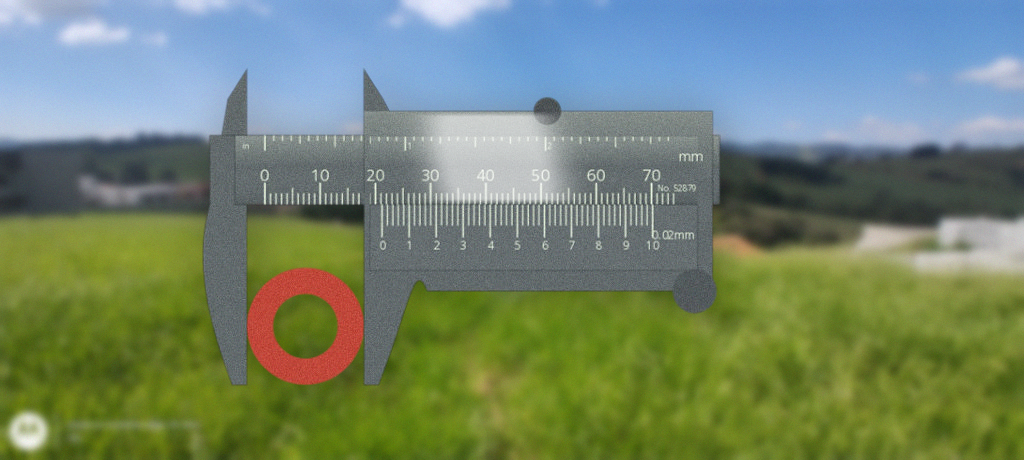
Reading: 21.2mm
